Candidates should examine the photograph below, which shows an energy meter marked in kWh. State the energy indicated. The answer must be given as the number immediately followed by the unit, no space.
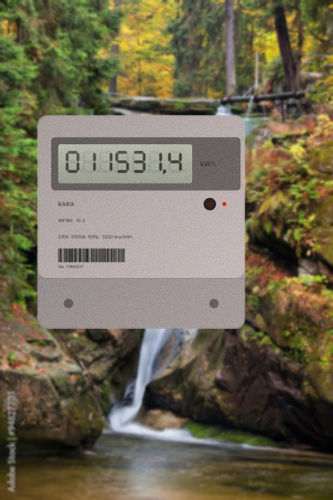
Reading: 11531.4kWh
